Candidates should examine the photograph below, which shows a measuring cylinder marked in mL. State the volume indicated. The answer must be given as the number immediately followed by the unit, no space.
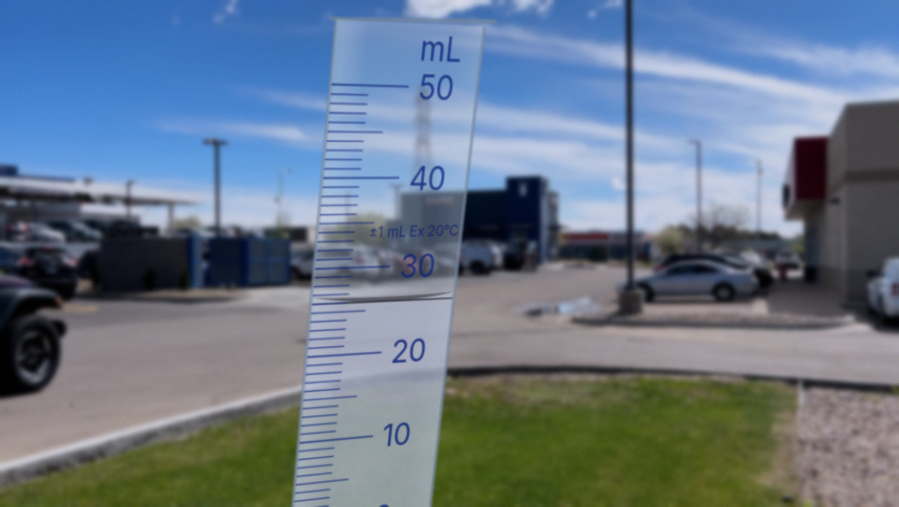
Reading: 26mL
